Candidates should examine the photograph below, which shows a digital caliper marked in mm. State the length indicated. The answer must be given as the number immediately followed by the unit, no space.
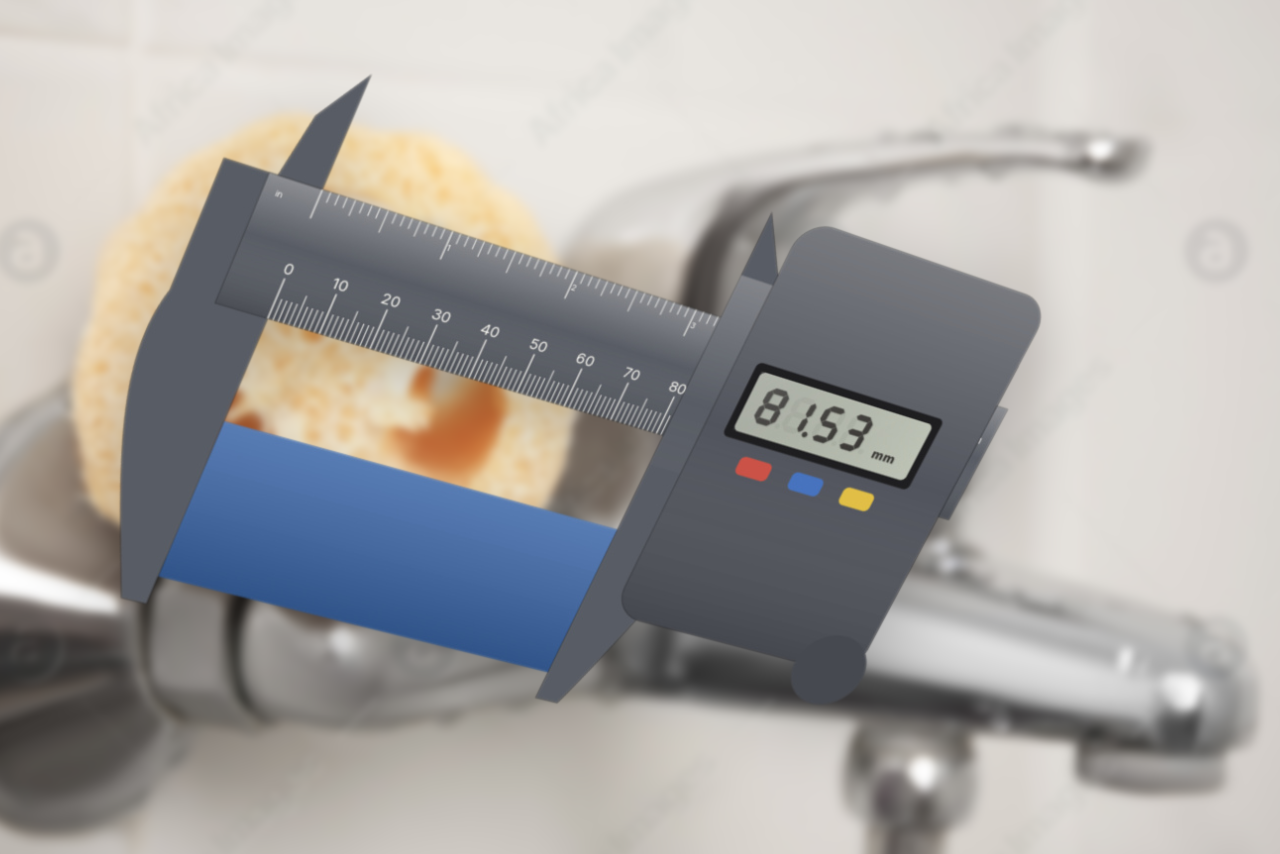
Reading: 81.53mm
